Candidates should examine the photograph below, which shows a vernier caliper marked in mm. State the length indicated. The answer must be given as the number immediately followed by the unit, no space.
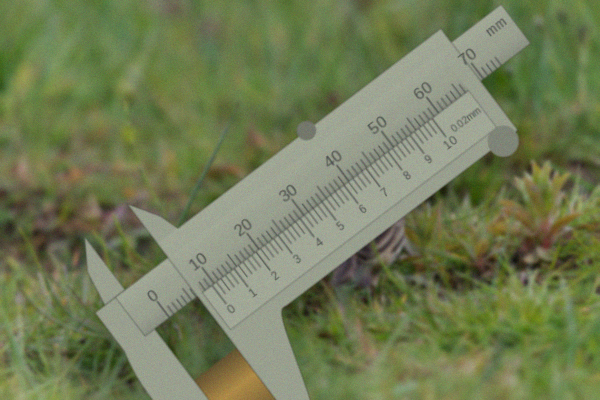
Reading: 9.5mm
